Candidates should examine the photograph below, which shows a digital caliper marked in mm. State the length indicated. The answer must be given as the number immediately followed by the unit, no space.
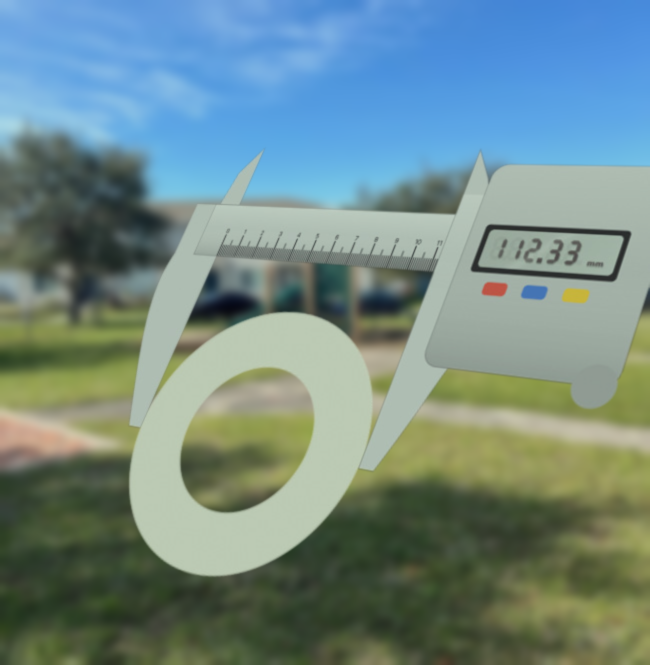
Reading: 112.33mm
